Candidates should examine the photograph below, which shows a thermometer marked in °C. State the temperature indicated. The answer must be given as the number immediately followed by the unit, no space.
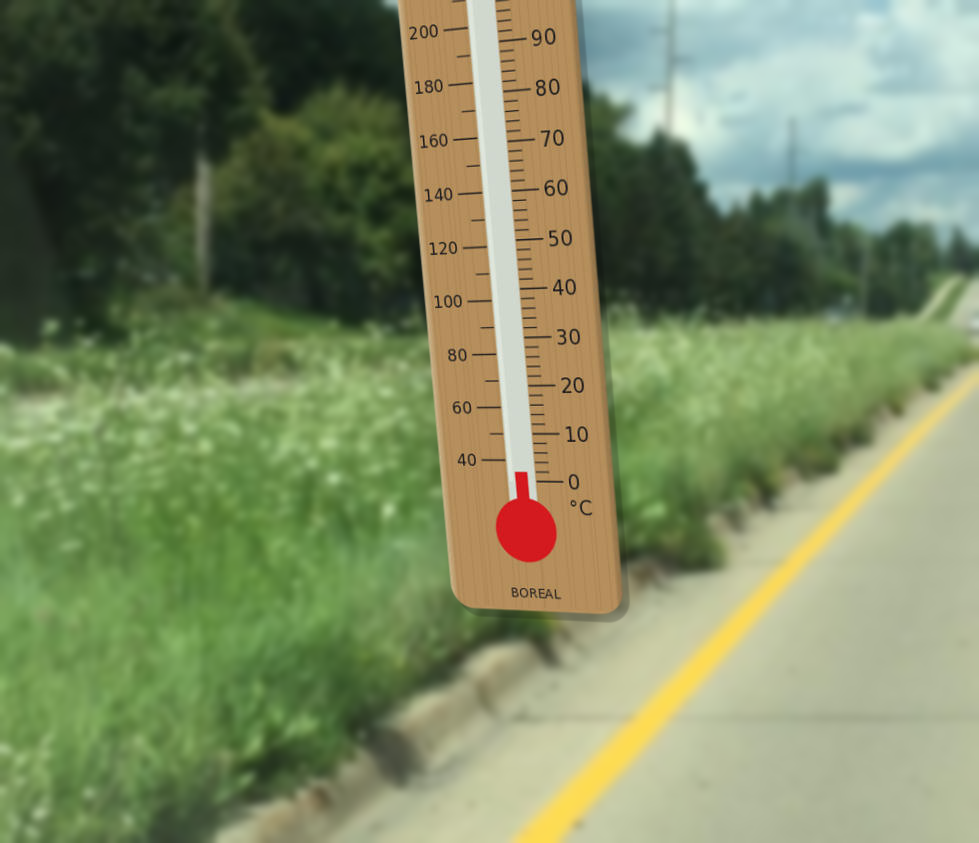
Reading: 2°C
